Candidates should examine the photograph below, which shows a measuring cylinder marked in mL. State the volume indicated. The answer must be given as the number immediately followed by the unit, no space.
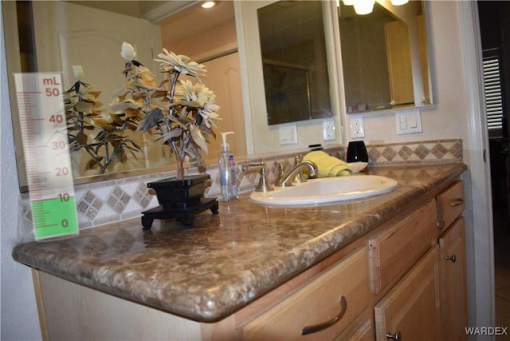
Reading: 10mL
